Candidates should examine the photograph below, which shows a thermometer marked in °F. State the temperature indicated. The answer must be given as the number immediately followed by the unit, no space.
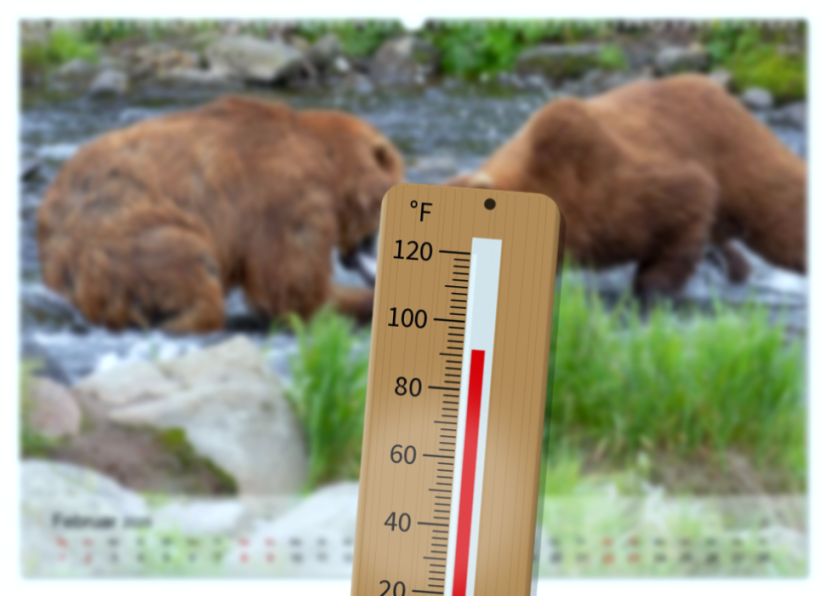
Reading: 92°F
